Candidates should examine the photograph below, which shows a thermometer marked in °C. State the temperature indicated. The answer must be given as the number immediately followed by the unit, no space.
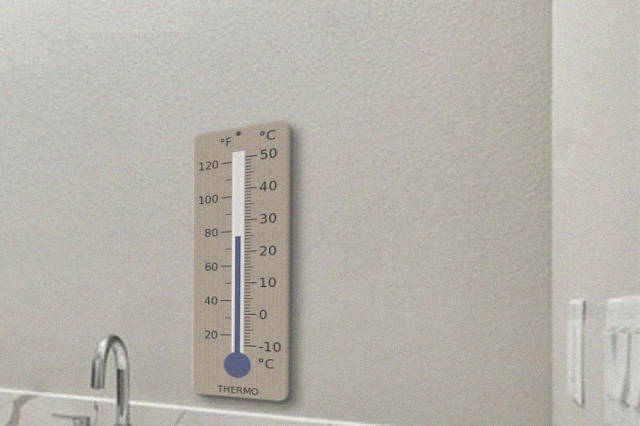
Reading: 25°C
